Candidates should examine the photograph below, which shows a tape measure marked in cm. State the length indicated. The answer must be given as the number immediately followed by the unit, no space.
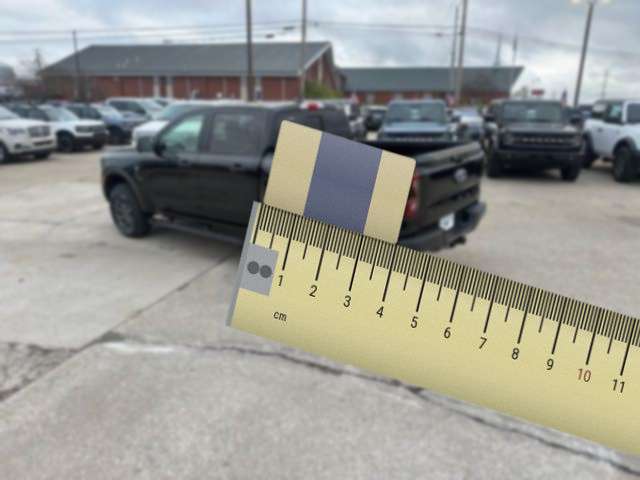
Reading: 4cm
